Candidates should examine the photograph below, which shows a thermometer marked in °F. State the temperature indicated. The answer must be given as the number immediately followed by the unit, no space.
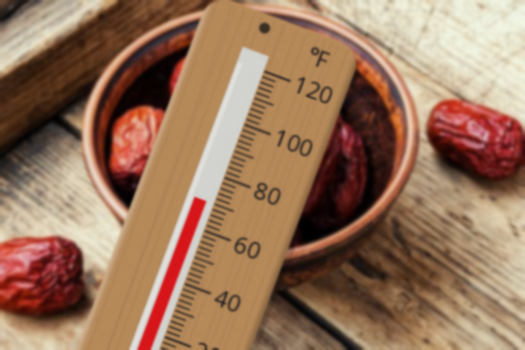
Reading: 70°F
